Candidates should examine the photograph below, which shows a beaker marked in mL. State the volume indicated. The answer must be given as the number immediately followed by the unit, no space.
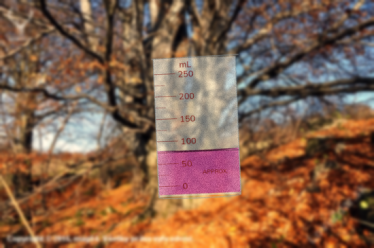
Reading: 75mL
